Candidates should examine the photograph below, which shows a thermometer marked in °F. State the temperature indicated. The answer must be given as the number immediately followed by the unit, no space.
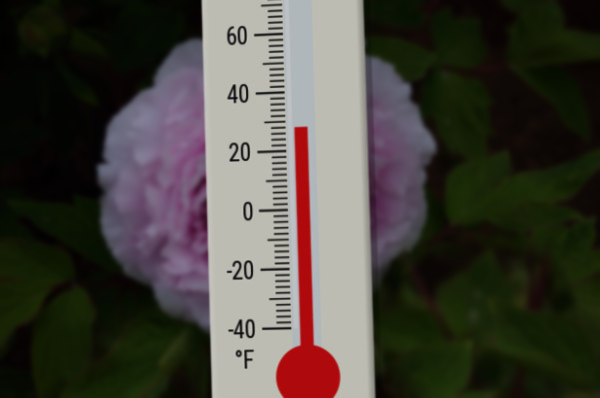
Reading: 28°F
